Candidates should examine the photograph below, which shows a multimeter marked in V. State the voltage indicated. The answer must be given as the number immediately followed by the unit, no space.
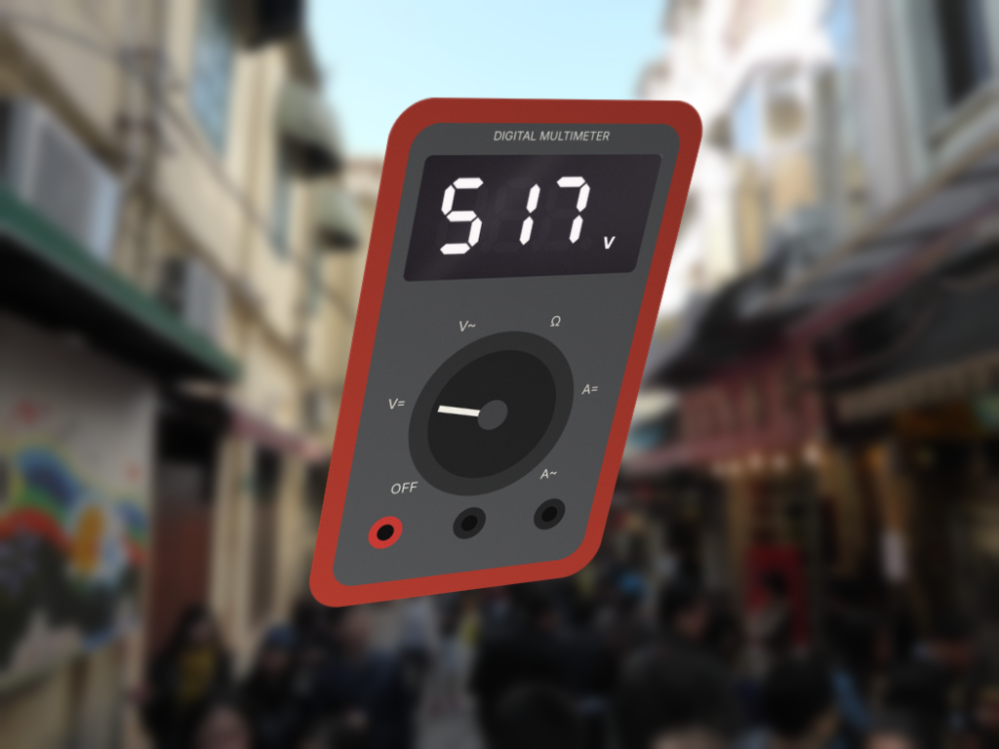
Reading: 517V
